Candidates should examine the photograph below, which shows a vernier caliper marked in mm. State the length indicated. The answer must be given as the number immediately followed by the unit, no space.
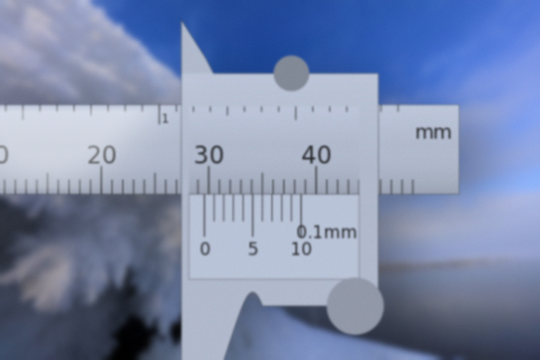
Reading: 29.6mm
